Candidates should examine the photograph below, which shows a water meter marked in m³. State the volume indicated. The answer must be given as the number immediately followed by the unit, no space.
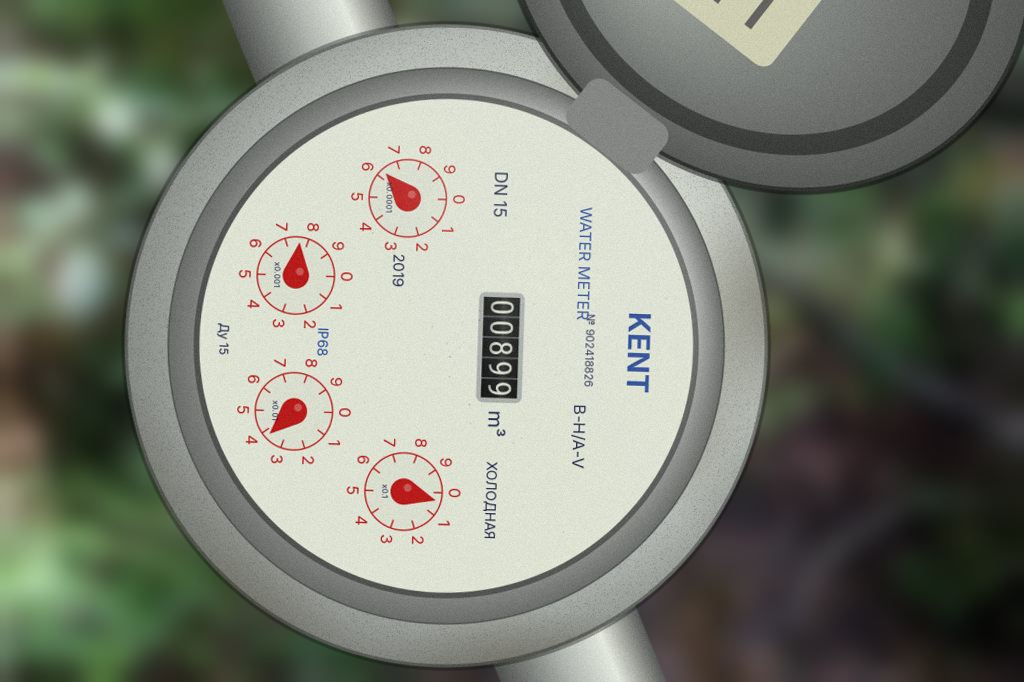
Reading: 899.0376m³
